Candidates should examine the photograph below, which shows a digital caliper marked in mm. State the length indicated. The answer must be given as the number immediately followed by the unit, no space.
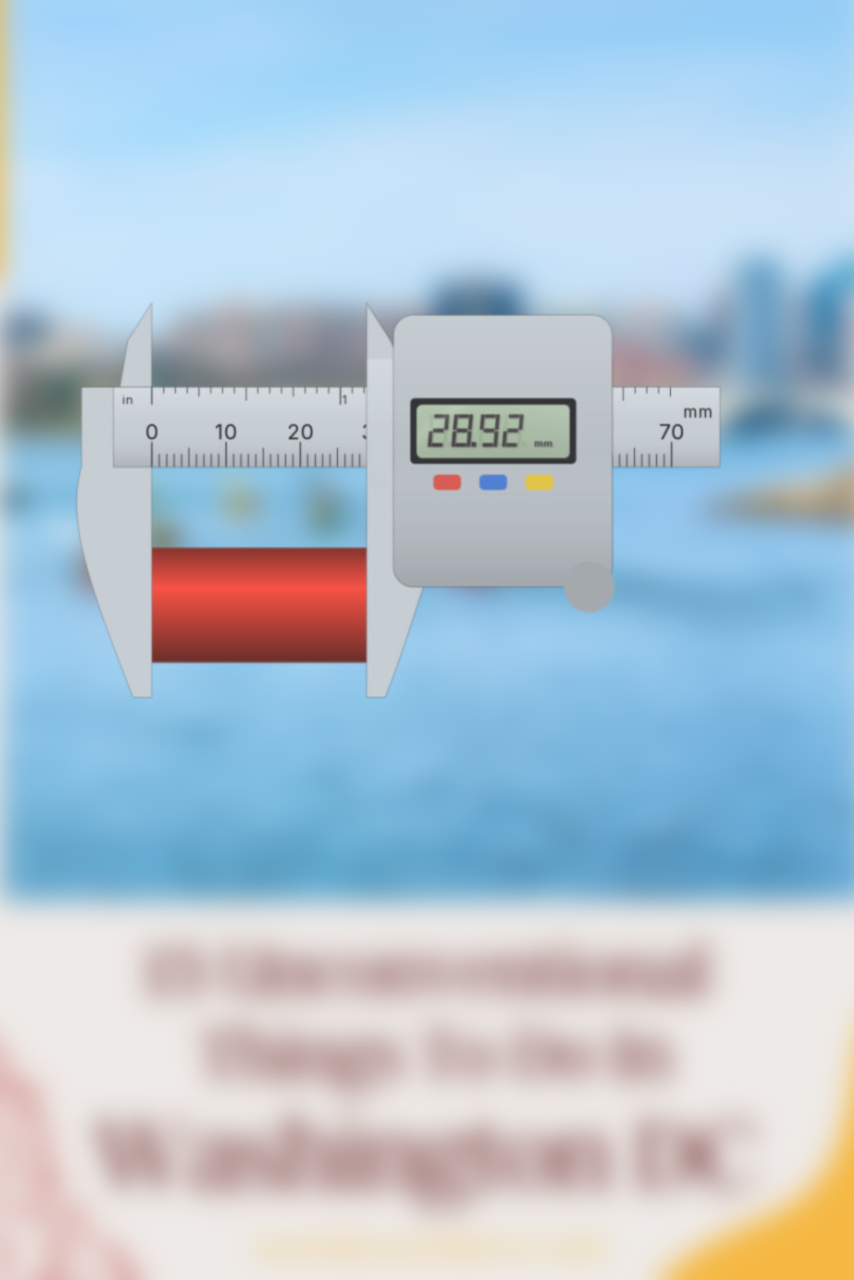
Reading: 28.92mm
